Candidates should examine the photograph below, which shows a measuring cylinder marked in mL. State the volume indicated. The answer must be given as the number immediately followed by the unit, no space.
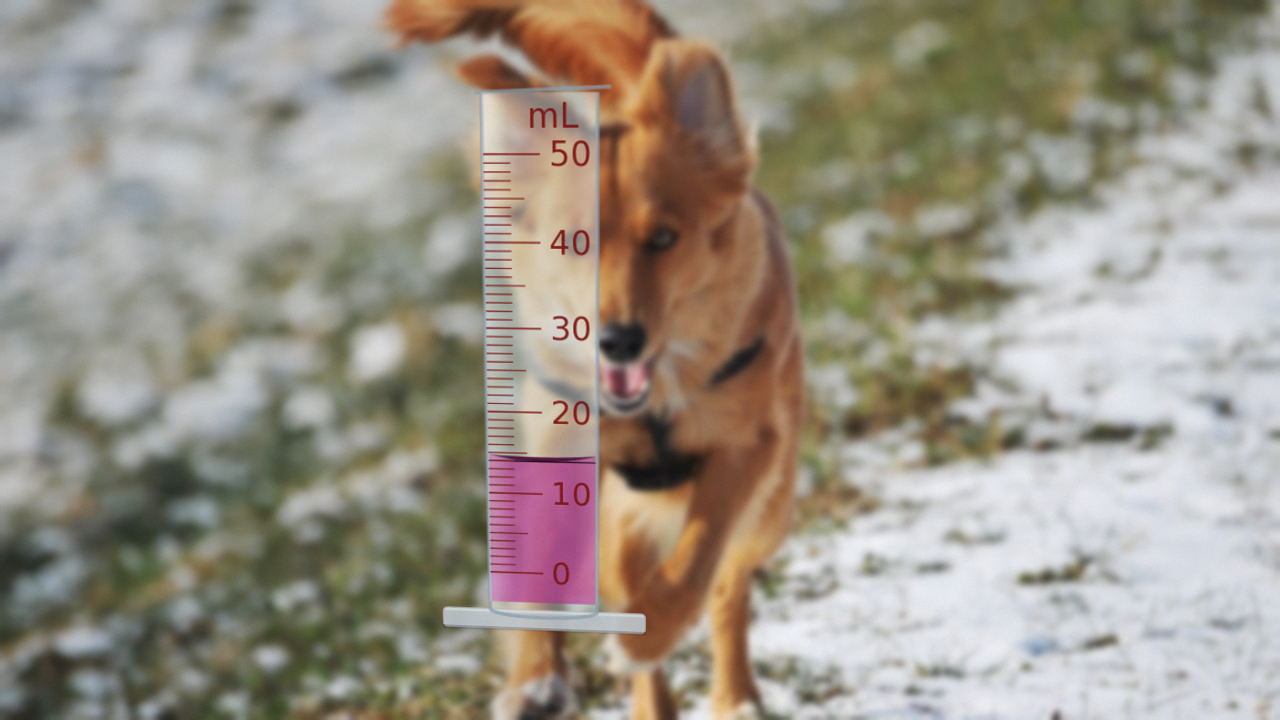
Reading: 14mL
